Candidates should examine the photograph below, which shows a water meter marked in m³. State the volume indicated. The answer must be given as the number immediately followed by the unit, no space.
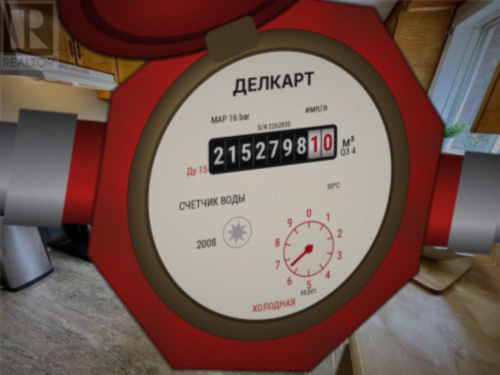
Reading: 2152798.106m³
